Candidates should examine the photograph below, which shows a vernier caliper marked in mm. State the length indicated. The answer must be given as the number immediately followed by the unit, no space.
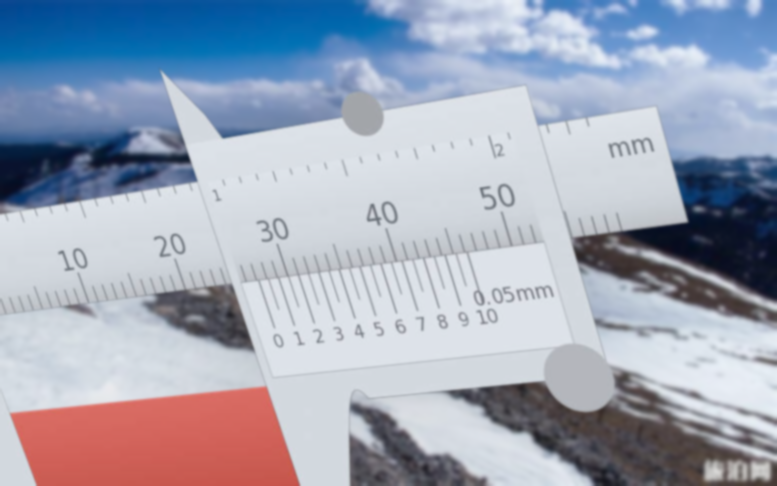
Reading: 27.2mm
